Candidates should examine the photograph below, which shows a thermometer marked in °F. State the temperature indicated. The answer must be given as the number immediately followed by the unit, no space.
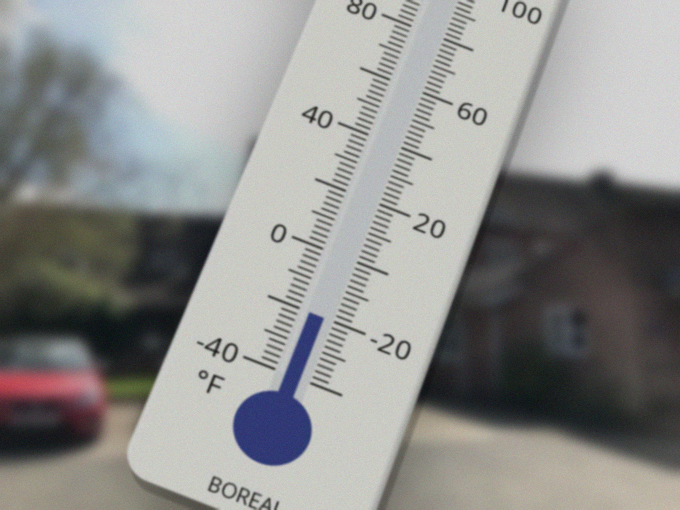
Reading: -20°F
